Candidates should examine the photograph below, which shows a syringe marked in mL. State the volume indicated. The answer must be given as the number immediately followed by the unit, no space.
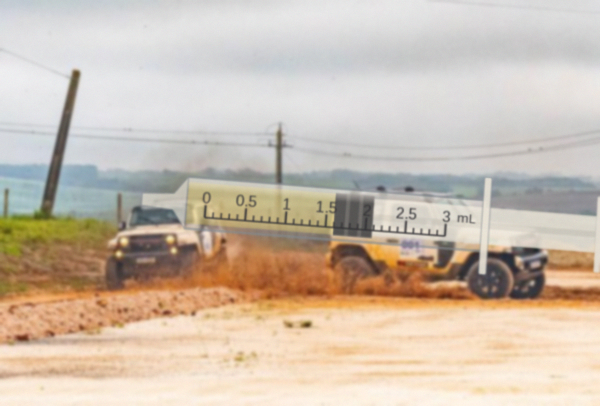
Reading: 1.6mL
